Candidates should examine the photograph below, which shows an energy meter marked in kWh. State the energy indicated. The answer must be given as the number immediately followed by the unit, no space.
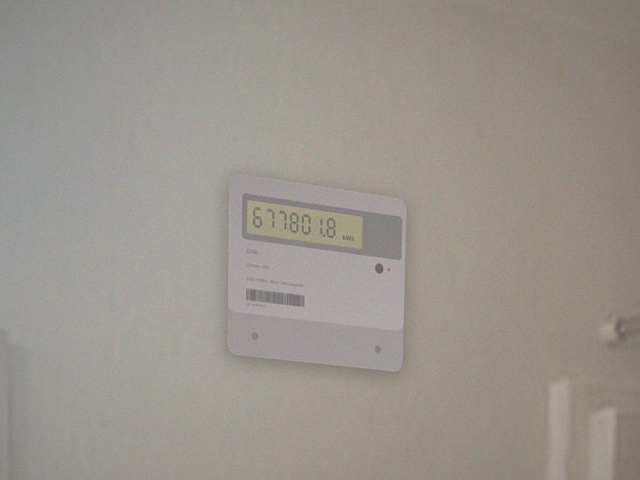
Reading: 677801.8kWh
